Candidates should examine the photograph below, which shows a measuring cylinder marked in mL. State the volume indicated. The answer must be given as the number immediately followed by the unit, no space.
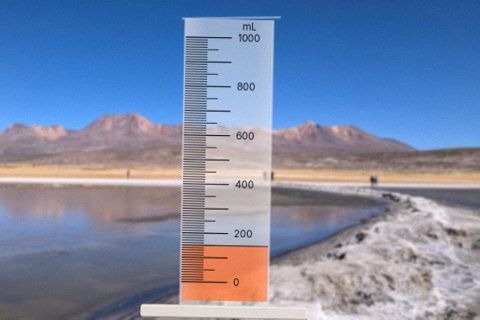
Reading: 150mL
